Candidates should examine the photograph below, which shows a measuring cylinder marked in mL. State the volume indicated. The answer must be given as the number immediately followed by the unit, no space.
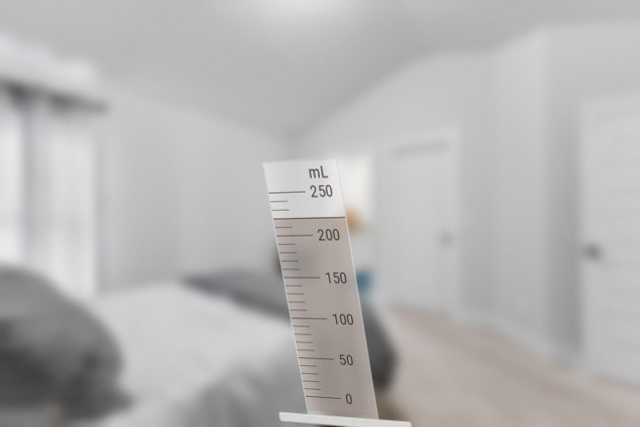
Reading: 220mL
